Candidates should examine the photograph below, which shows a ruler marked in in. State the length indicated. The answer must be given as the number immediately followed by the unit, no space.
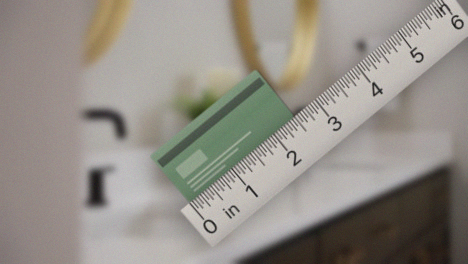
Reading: 2.5in
